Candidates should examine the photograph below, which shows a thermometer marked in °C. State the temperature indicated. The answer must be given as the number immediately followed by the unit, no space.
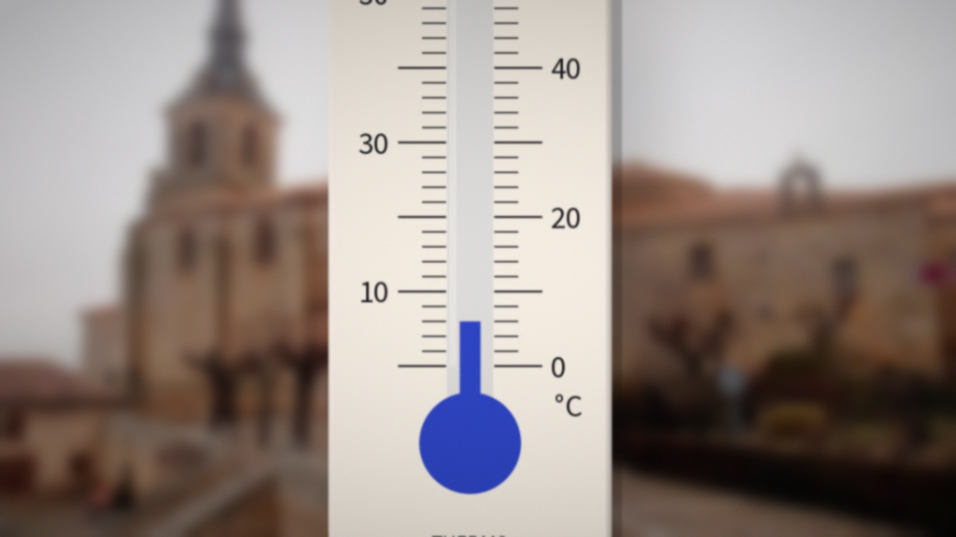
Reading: 6°C
